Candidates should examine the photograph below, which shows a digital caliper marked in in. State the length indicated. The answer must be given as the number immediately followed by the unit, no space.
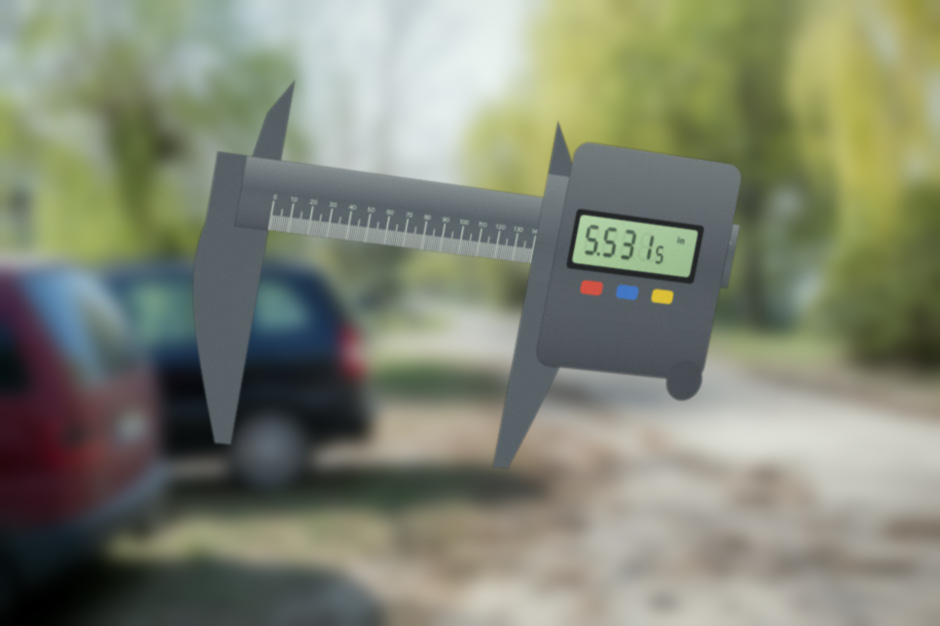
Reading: 5.5315in
